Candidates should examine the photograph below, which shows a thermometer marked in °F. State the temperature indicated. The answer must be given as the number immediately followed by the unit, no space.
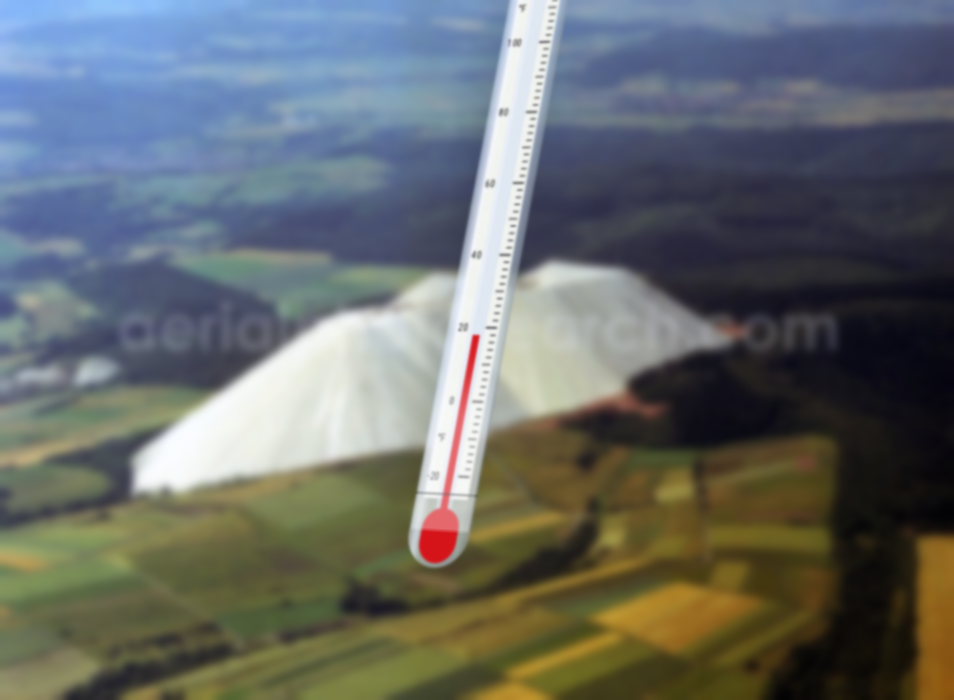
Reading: 18°F
